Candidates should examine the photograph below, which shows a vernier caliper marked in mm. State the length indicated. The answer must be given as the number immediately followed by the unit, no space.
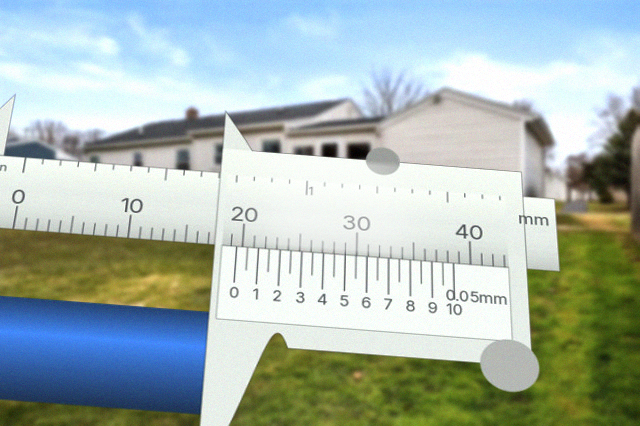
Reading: 19.5mm
